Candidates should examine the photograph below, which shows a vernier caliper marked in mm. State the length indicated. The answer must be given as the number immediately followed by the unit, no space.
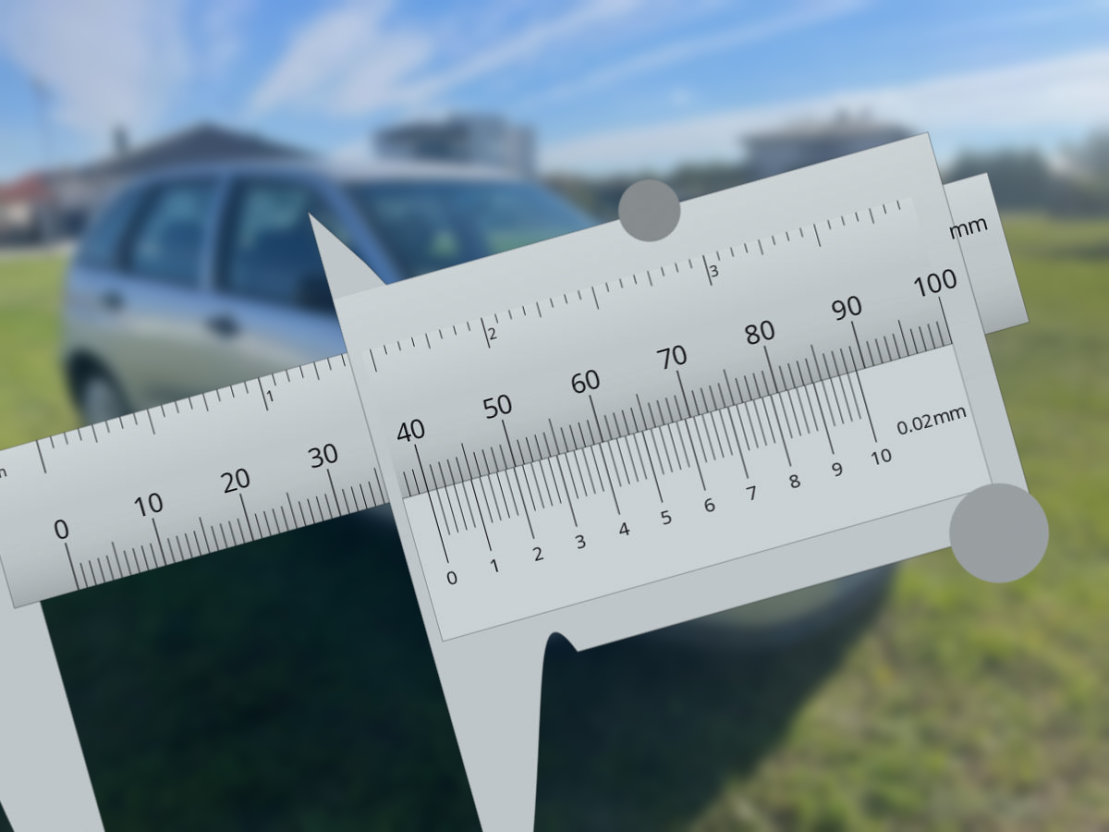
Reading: 40.0mm
